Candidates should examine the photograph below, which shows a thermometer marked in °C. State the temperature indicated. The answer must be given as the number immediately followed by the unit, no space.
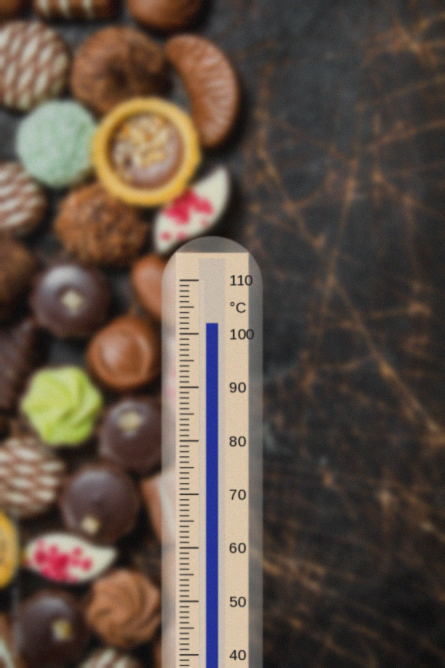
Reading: 102°C
